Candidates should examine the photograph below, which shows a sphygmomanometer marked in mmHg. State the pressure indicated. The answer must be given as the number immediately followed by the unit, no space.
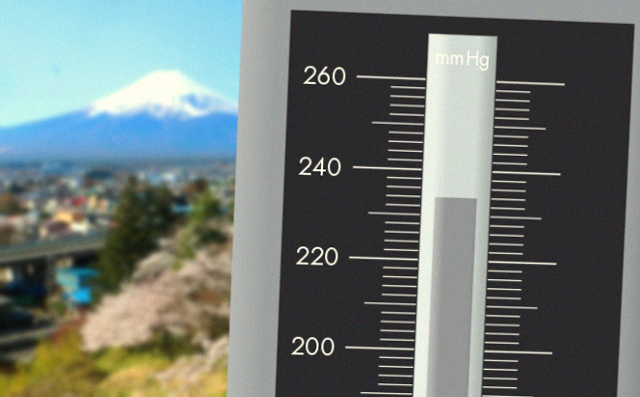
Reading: 234mmHg
